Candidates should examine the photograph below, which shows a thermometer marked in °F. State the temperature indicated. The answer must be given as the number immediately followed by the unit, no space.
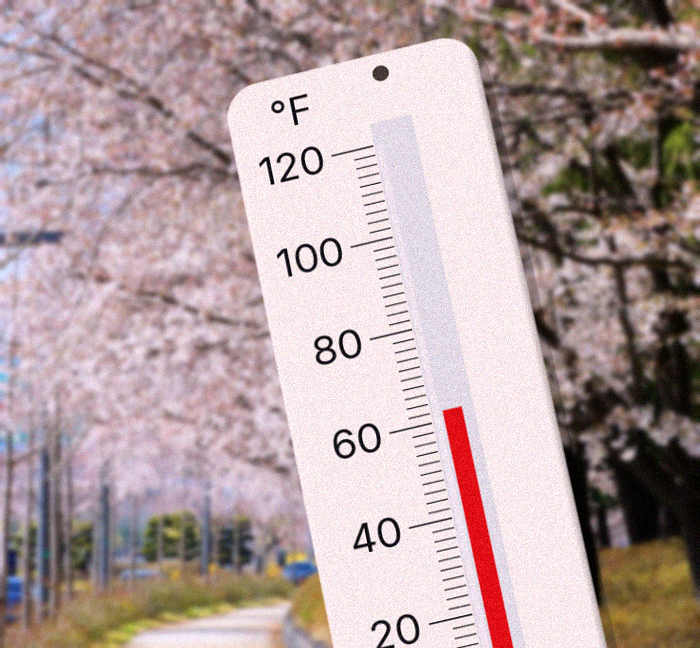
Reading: 62°F
